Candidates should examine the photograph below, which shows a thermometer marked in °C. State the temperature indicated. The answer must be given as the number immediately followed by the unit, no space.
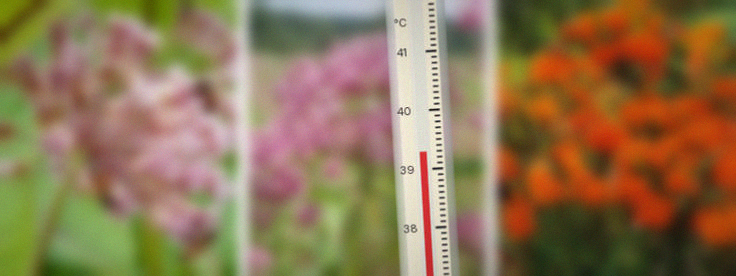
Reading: 39.3°C
